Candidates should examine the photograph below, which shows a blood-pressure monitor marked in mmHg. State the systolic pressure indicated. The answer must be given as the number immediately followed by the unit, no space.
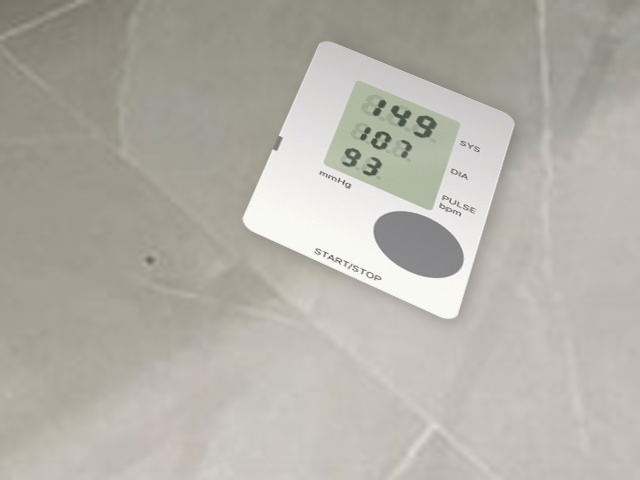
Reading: 149mmHg
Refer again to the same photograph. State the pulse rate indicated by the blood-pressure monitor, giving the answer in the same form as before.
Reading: 93bpm
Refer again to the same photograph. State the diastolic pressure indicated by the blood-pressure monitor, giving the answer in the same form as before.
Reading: 107mmHg
